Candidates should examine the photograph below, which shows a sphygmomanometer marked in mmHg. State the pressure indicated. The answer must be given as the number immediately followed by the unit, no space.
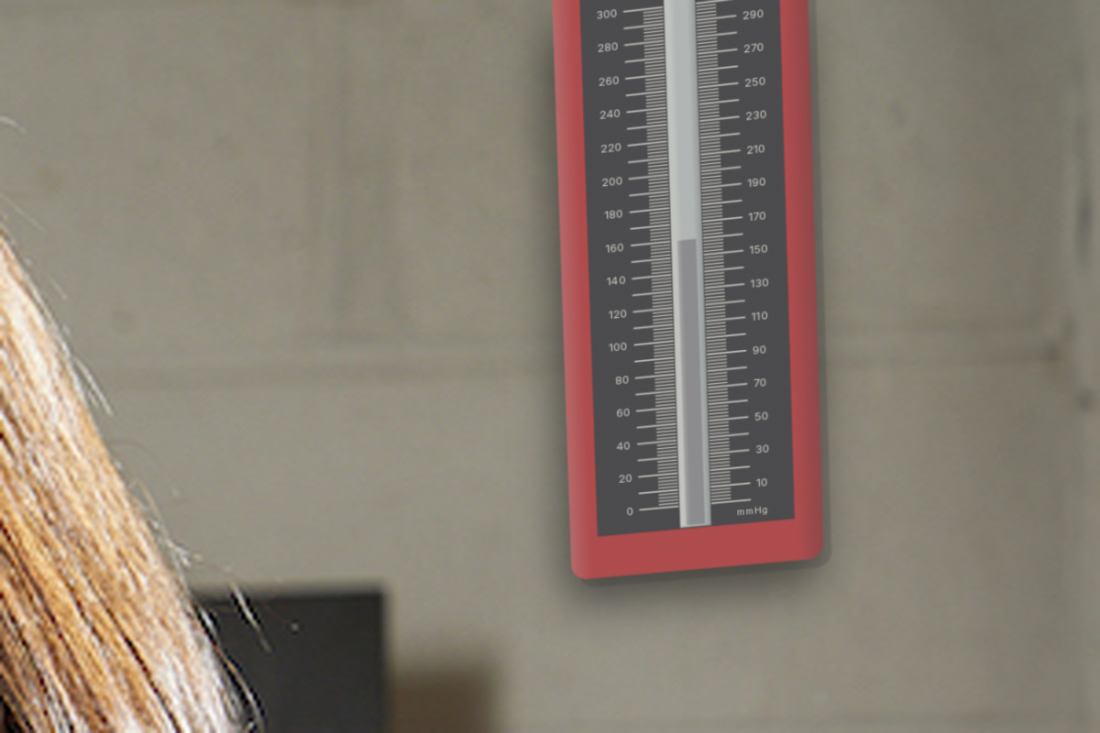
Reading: 160mmHg
